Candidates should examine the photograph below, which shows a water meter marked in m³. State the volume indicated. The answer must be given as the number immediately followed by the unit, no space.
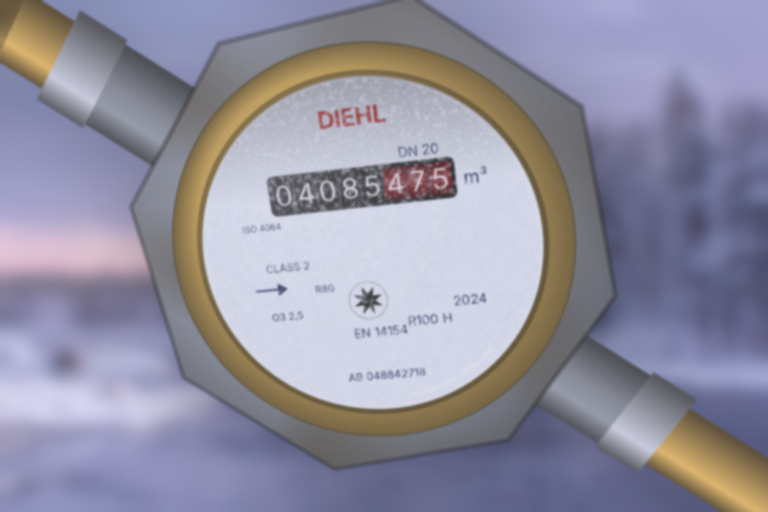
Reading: 4085.475m³
